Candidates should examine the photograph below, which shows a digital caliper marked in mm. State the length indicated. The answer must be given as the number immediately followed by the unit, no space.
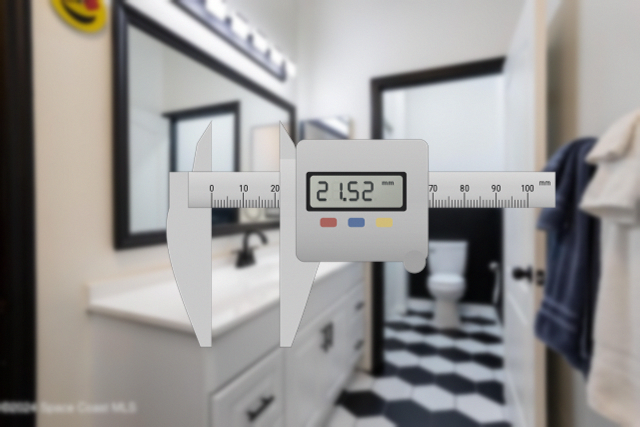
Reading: 21.52mm
